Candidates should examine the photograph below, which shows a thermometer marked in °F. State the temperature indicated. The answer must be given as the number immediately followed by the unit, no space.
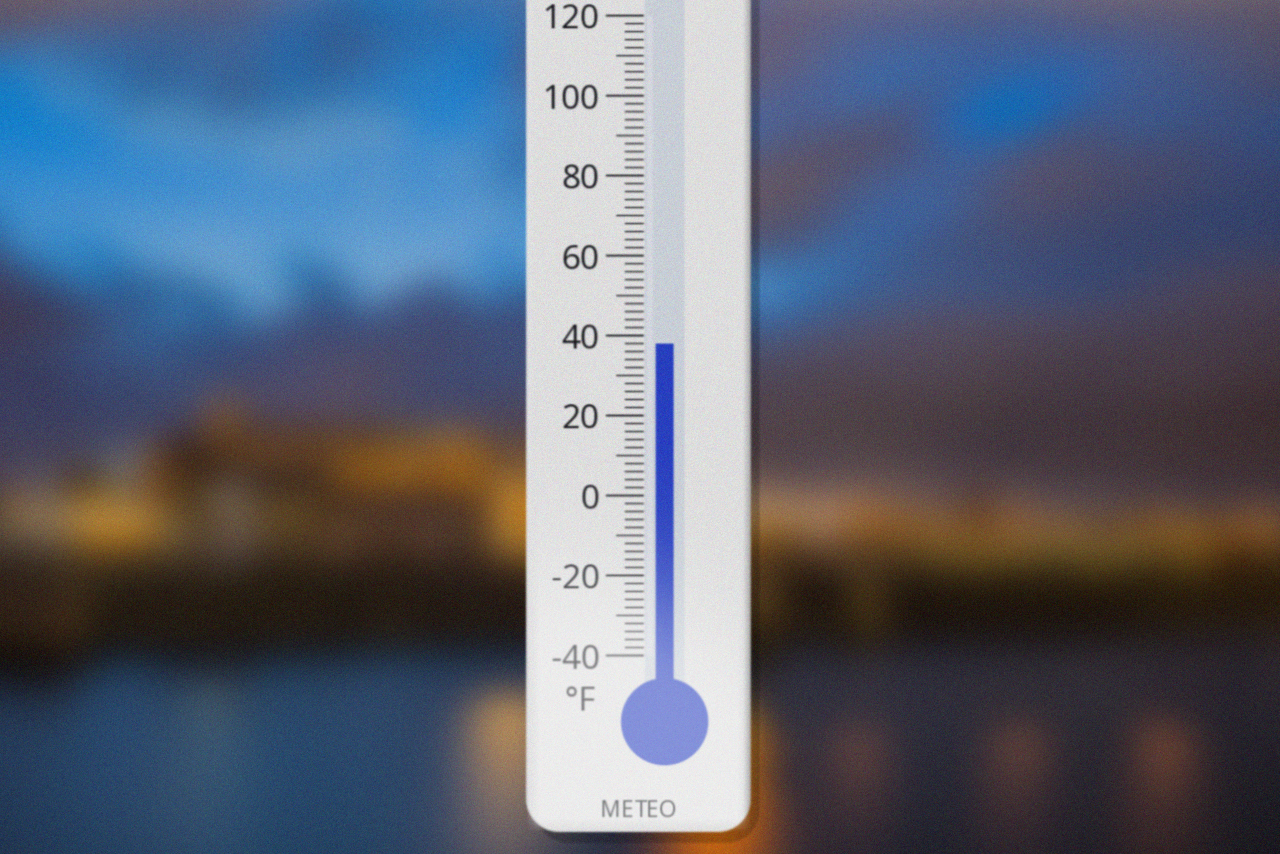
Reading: 38°F
